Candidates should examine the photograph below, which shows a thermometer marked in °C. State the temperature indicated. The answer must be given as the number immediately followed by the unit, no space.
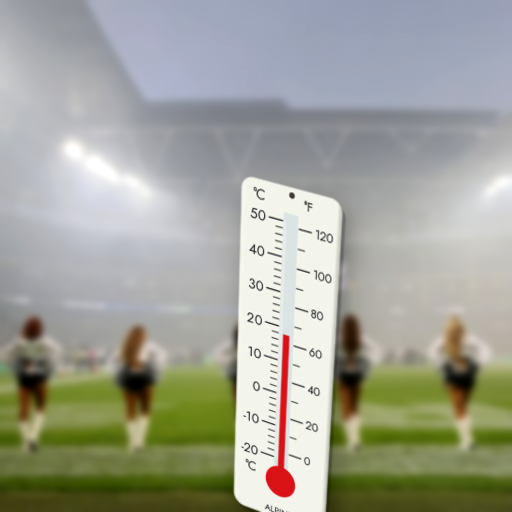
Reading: 18°C
